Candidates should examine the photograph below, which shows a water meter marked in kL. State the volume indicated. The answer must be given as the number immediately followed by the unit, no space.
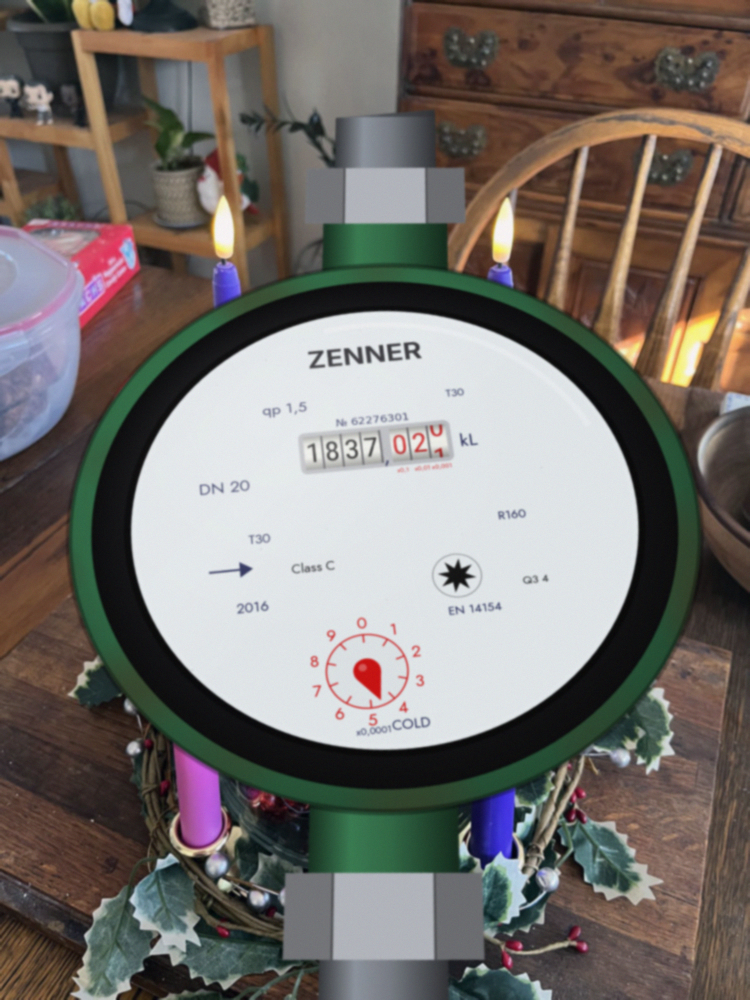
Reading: 1837.0204kL
